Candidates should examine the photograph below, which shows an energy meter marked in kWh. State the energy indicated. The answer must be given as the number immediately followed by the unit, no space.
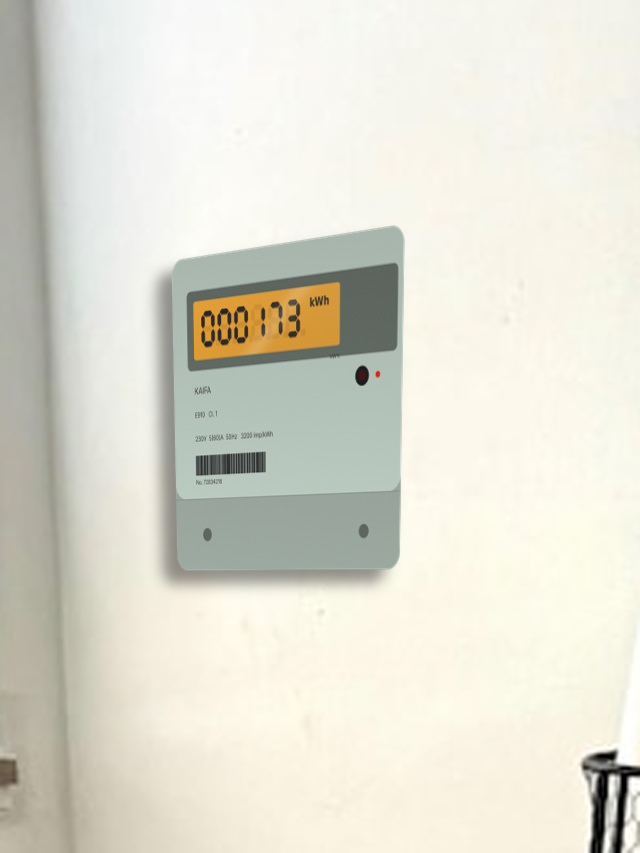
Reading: 173kWh
